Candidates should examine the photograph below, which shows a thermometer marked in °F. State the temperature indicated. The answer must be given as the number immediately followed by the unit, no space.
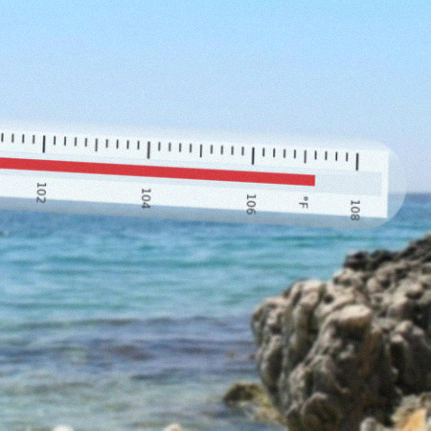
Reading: 107.2°F
